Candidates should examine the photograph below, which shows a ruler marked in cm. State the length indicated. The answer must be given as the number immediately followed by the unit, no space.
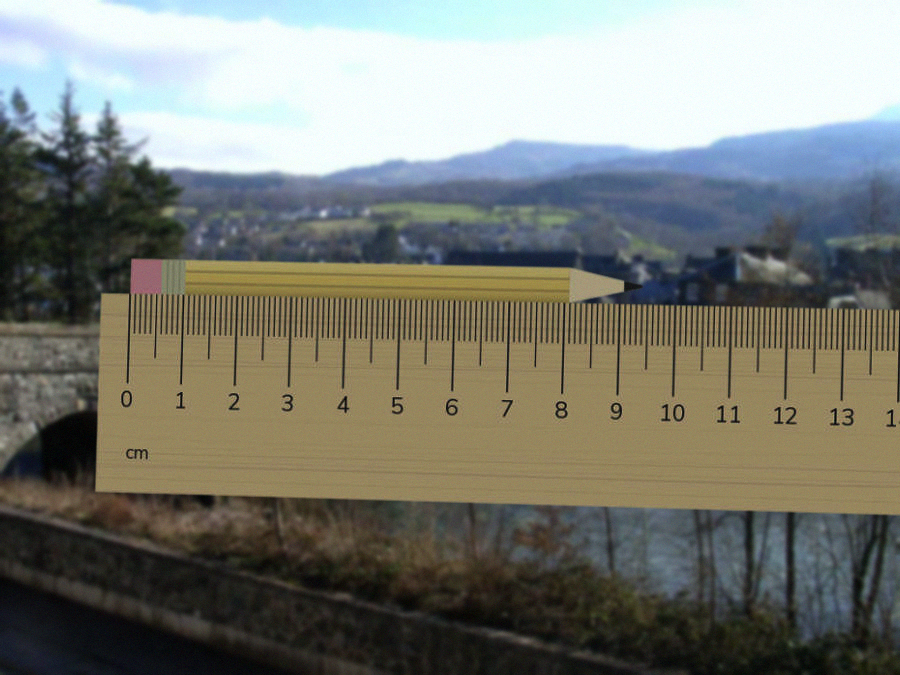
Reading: 9.4cm
